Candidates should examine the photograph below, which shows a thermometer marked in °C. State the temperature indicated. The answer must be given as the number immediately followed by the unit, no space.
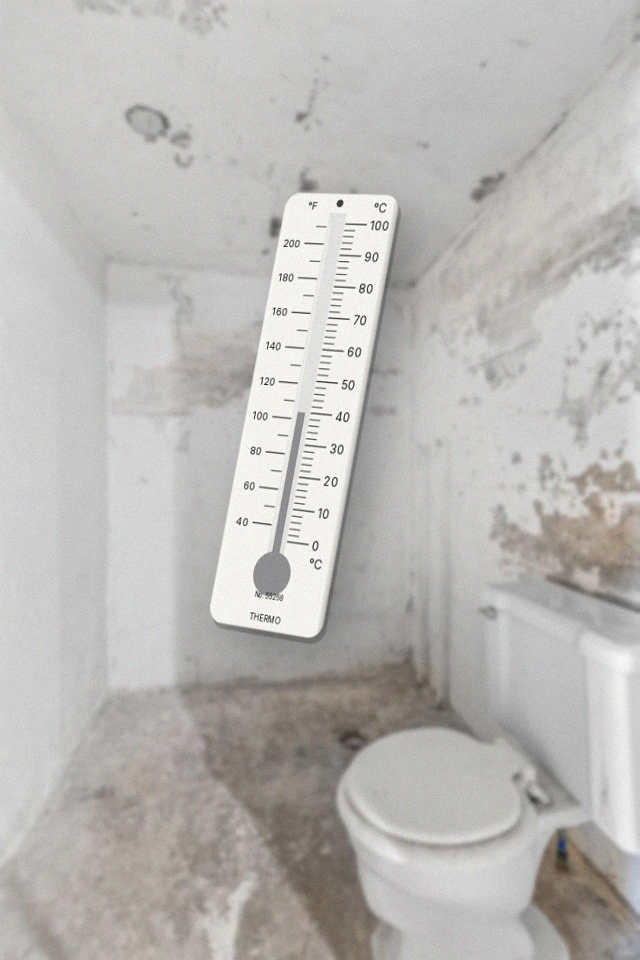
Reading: 40°C
